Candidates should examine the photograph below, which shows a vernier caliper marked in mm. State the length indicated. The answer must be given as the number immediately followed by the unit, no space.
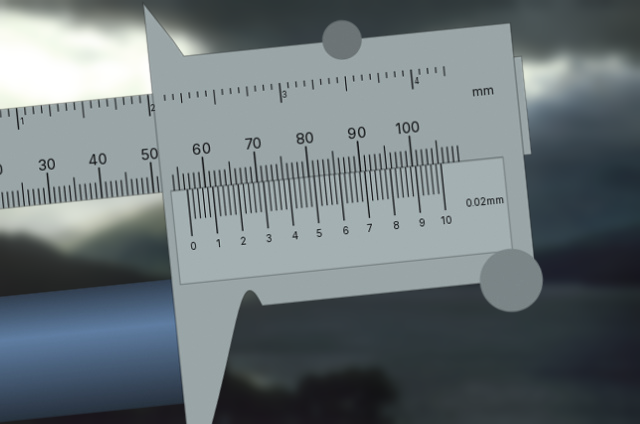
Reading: 56.5mm
